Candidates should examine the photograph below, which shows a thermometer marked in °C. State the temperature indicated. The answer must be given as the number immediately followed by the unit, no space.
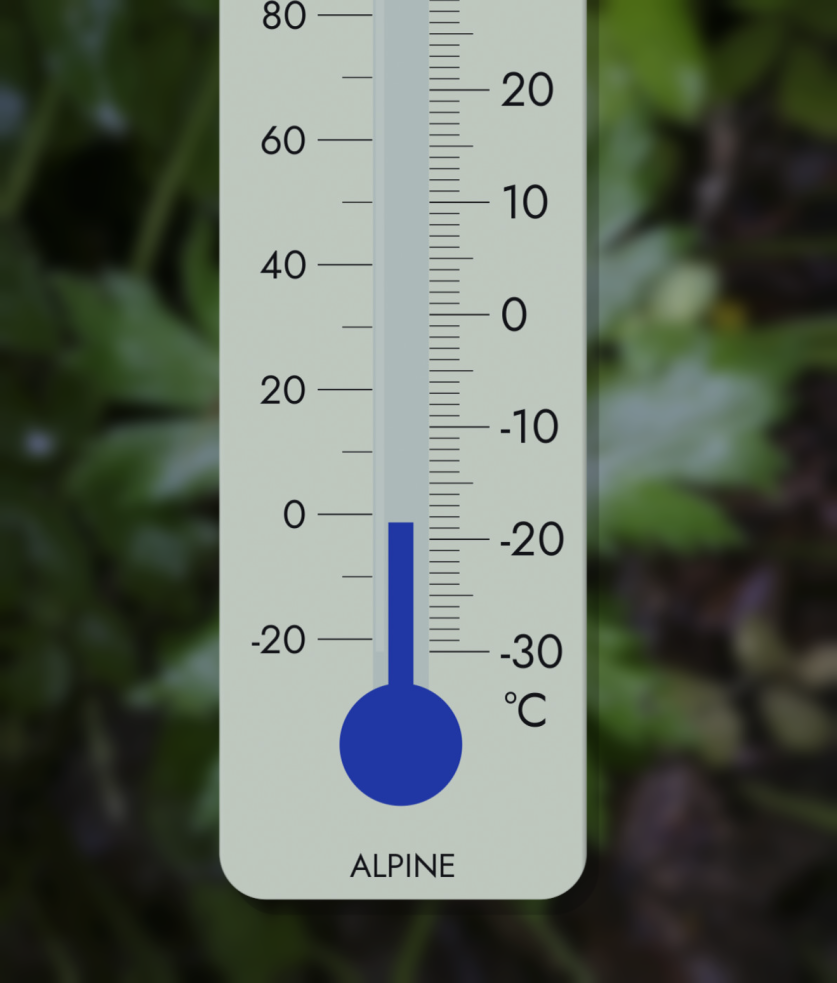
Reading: -18.5°C
